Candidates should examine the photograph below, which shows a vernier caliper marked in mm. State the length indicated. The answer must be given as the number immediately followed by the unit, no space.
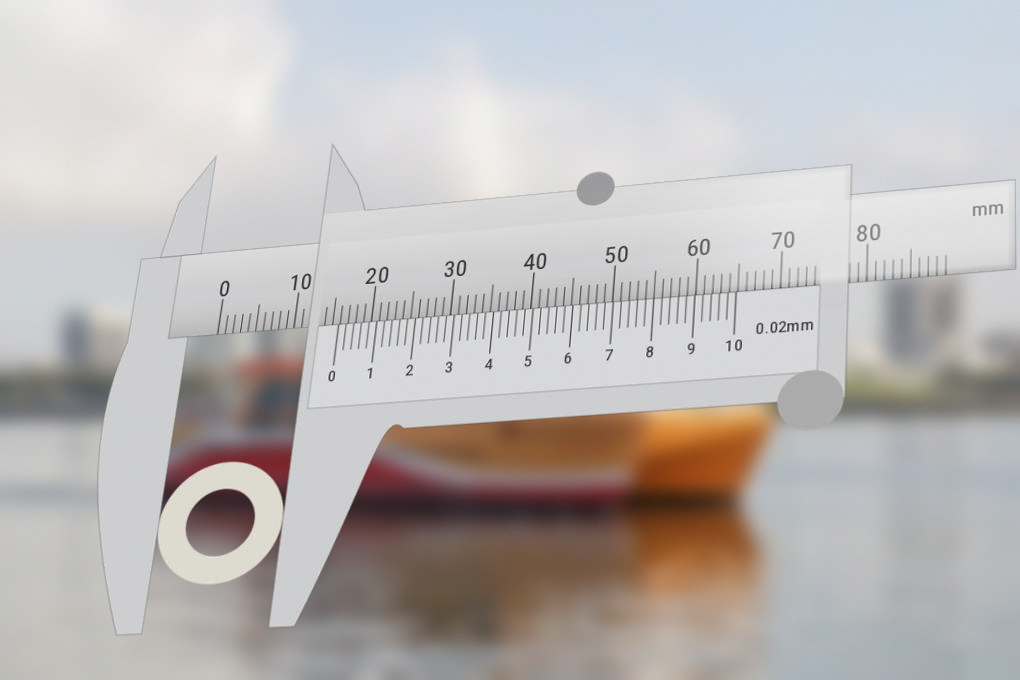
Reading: 15.8mm
